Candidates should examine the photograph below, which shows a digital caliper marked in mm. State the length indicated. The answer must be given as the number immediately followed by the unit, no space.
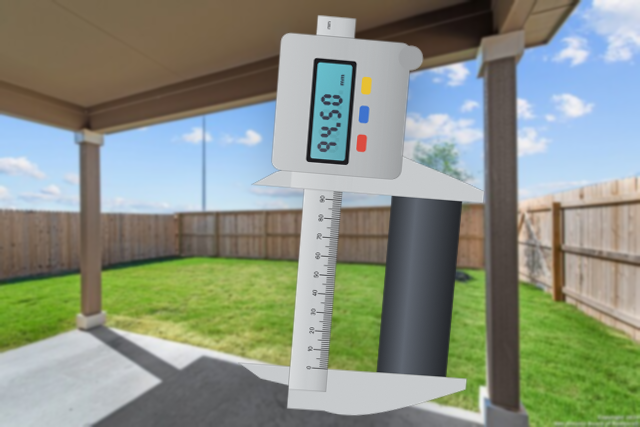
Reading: 94.50mm
